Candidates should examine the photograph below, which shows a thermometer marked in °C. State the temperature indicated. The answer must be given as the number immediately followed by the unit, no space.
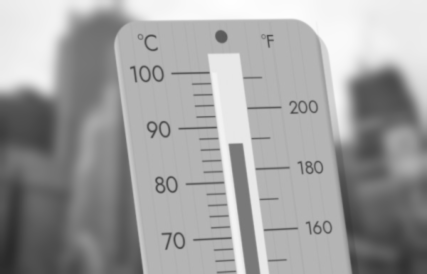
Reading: 87°C
